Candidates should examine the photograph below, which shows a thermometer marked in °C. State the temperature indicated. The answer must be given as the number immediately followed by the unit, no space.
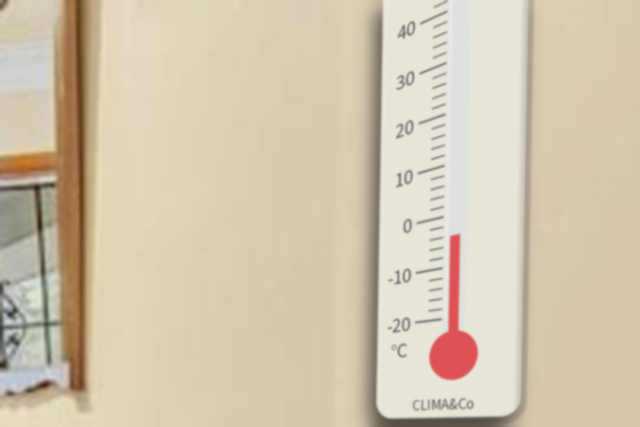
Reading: -4°C
